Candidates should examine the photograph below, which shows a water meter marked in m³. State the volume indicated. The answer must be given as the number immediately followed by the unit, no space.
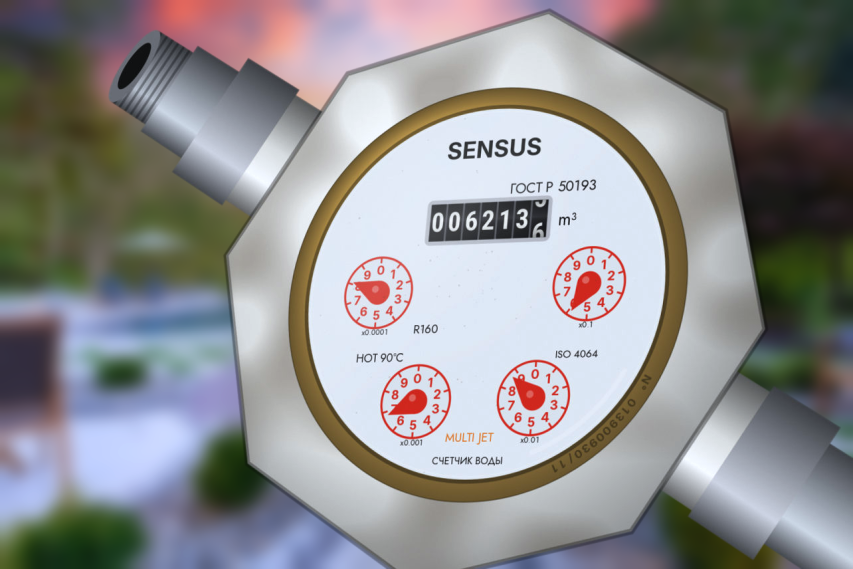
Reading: 62135.5868m³
